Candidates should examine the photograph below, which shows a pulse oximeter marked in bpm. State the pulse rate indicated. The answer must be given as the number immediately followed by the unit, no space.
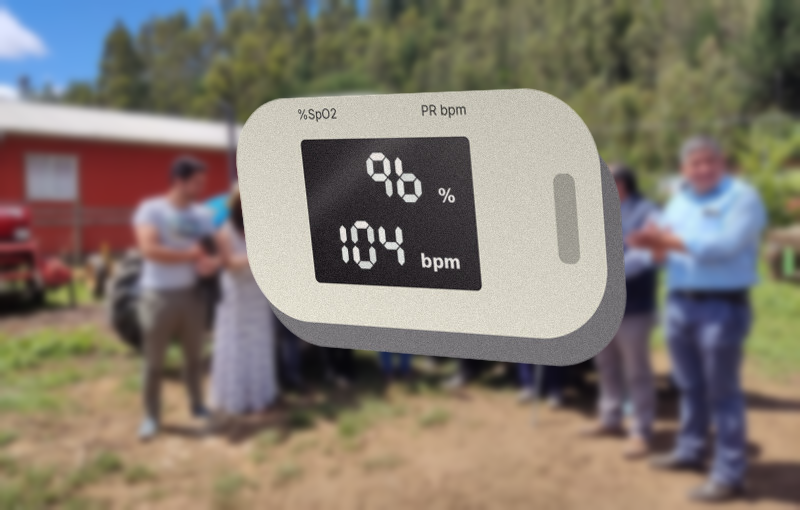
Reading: 104bpm
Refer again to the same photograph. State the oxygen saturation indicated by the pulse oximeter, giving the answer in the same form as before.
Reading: 96%
